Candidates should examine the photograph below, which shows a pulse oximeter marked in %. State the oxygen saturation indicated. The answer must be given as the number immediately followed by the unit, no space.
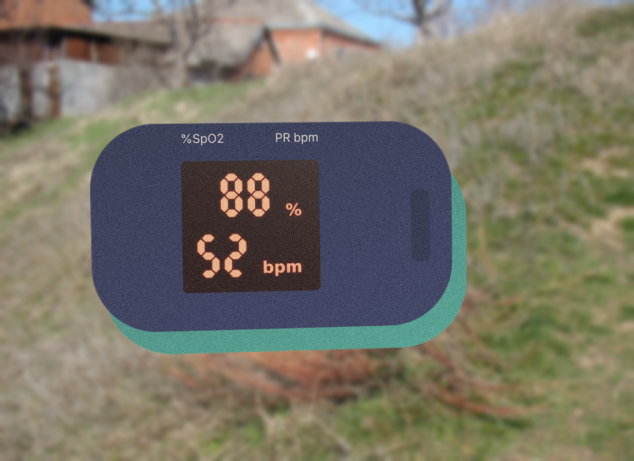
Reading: 88%
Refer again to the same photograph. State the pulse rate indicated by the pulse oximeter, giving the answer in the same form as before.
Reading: 52bpm
